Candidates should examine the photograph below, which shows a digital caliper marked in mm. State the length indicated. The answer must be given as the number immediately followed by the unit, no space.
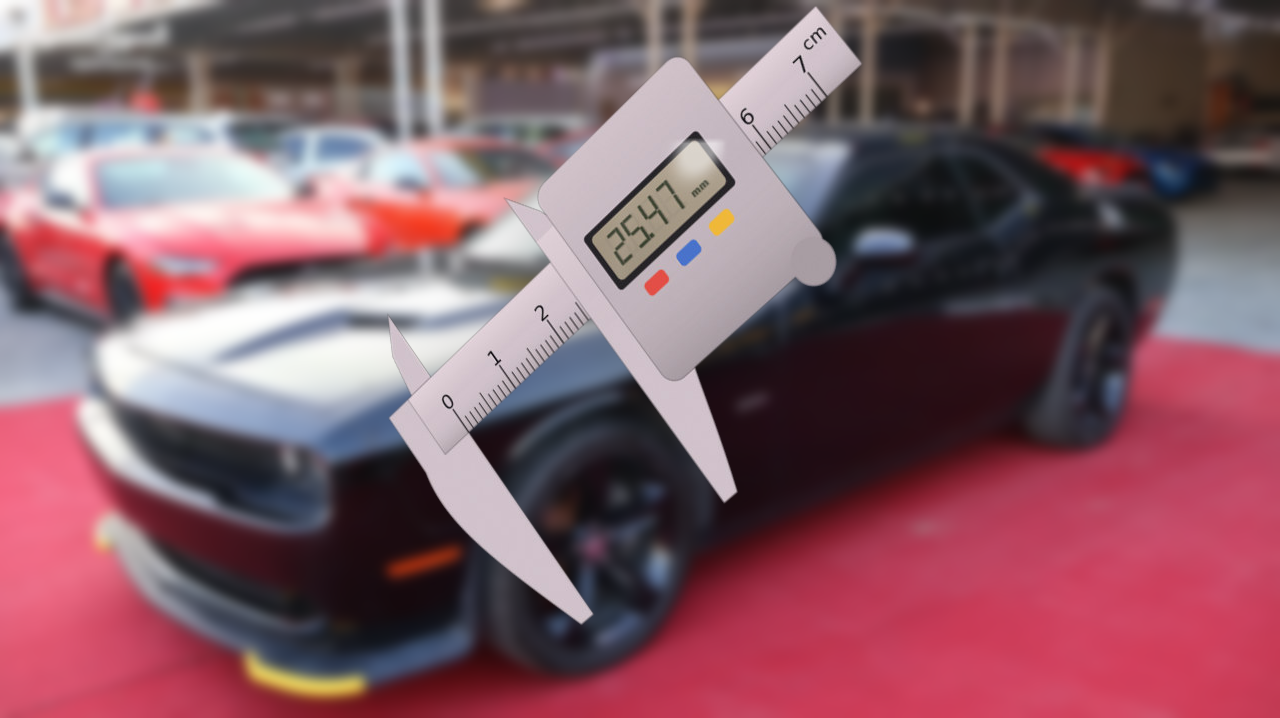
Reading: 25.47mm
